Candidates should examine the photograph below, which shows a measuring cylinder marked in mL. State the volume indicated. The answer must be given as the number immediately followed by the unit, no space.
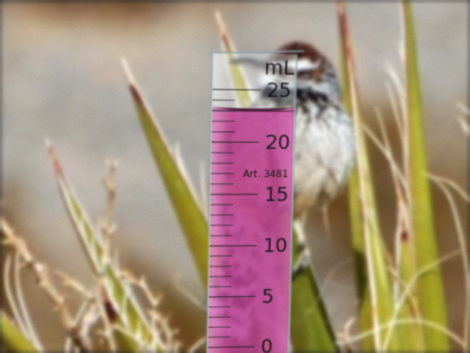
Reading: 23mL
